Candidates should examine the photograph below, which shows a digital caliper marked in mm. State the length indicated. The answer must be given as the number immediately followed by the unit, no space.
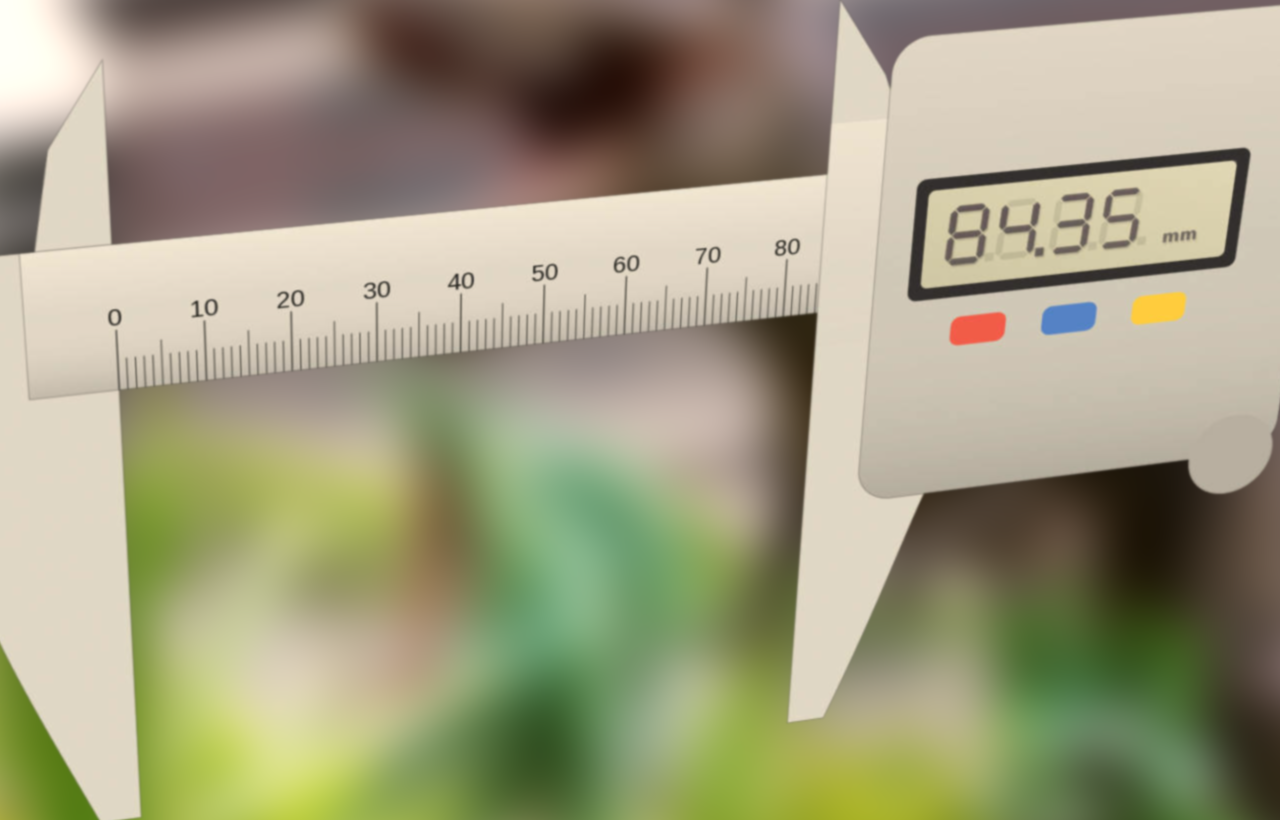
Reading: 84.35mm
